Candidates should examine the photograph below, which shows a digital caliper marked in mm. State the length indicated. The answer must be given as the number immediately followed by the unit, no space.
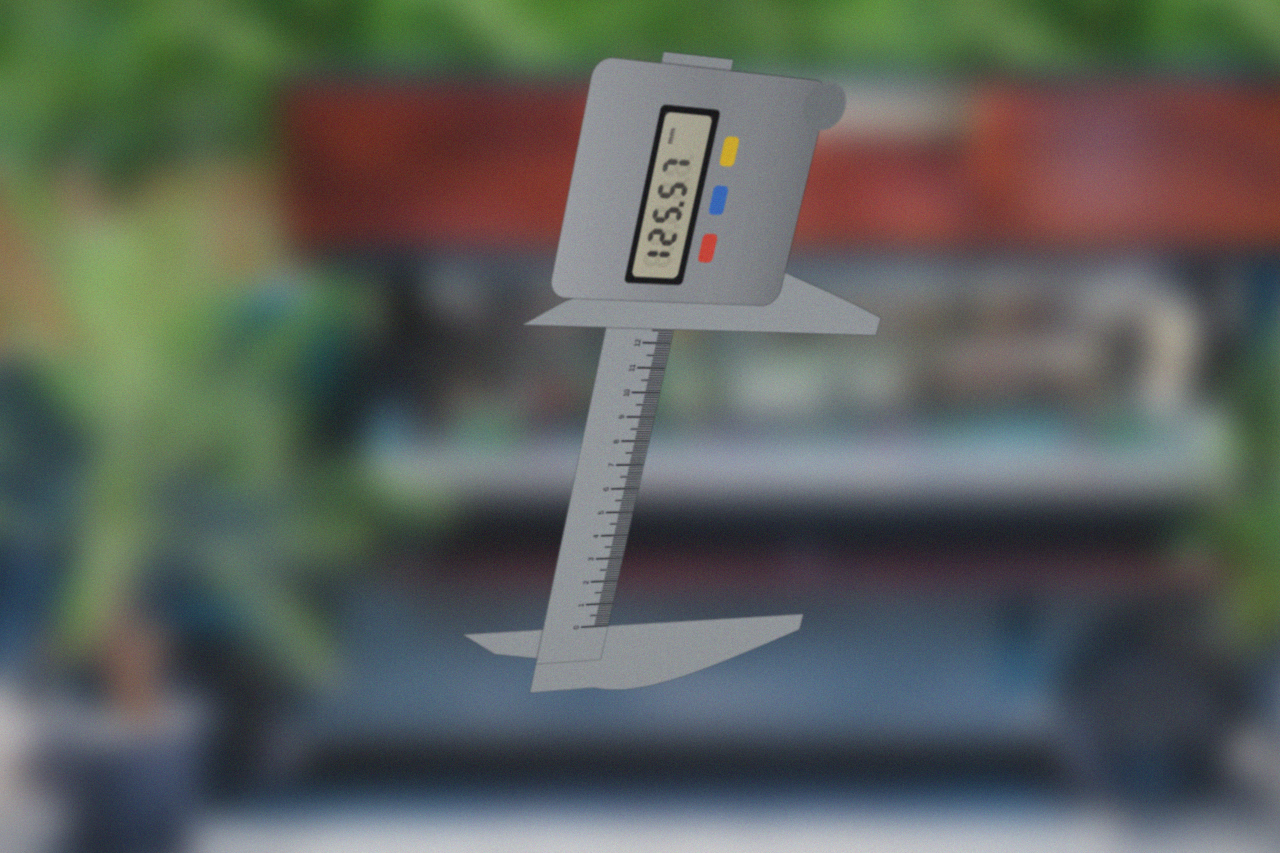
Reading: 125.57mm
